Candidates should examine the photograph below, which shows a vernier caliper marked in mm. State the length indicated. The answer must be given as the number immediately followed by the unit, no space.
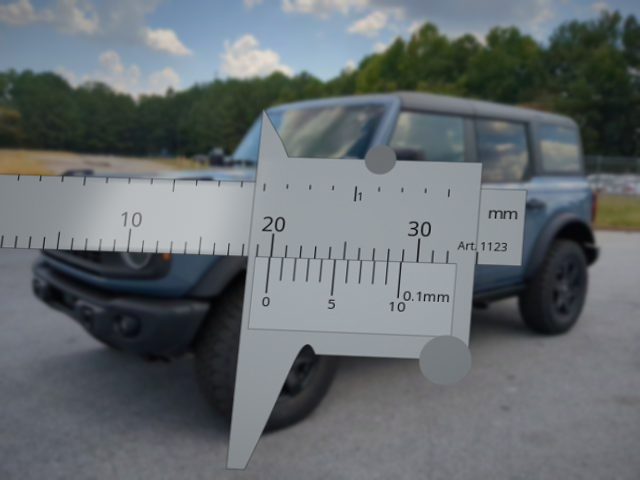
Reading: 19.9mm
